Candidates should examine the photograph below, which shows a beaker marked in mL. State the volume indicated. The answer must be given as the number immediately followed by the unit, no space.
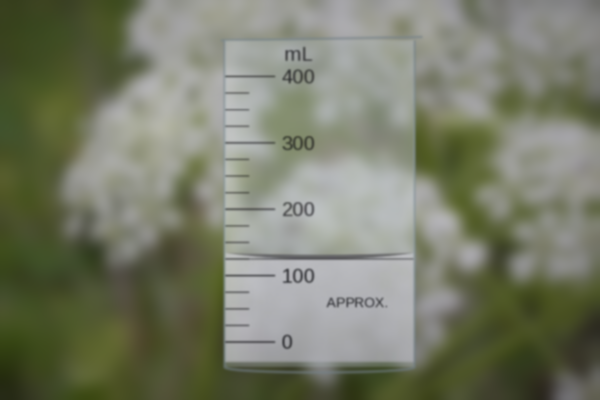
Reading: 125mL
